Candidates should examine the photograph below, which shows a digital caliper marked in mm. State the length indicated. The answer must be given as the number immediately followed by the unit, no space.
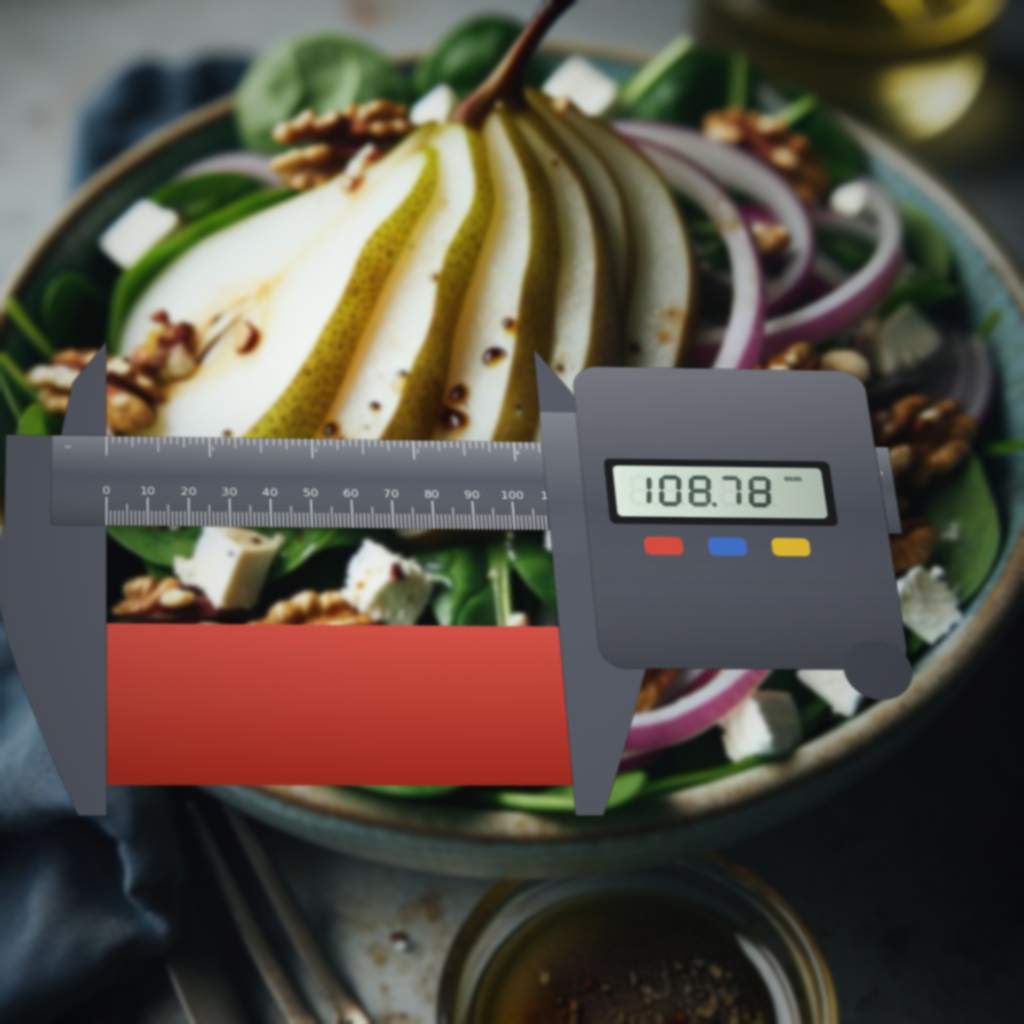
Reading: 108.78mm
